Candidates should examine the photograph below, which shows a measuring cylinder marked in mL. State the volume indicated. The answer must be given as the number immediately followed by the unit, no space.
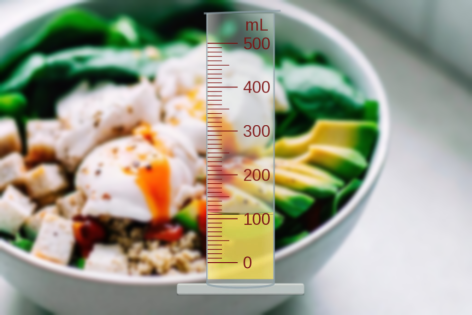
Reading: 110mL
